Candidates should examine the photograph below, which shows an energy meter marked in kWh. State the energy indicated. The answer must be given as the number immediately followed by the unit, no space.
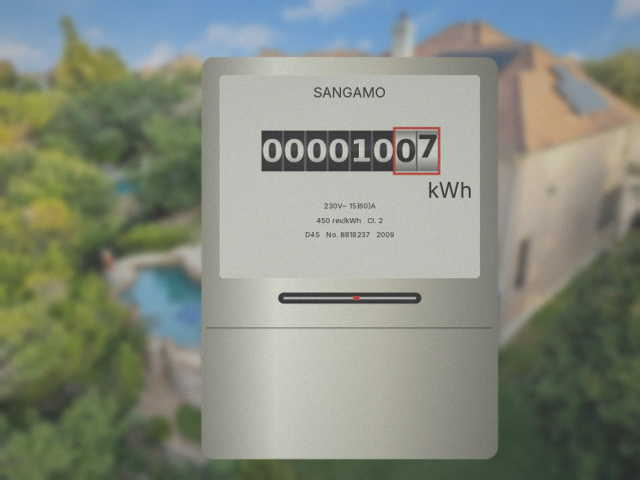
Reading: 10.07kWh
